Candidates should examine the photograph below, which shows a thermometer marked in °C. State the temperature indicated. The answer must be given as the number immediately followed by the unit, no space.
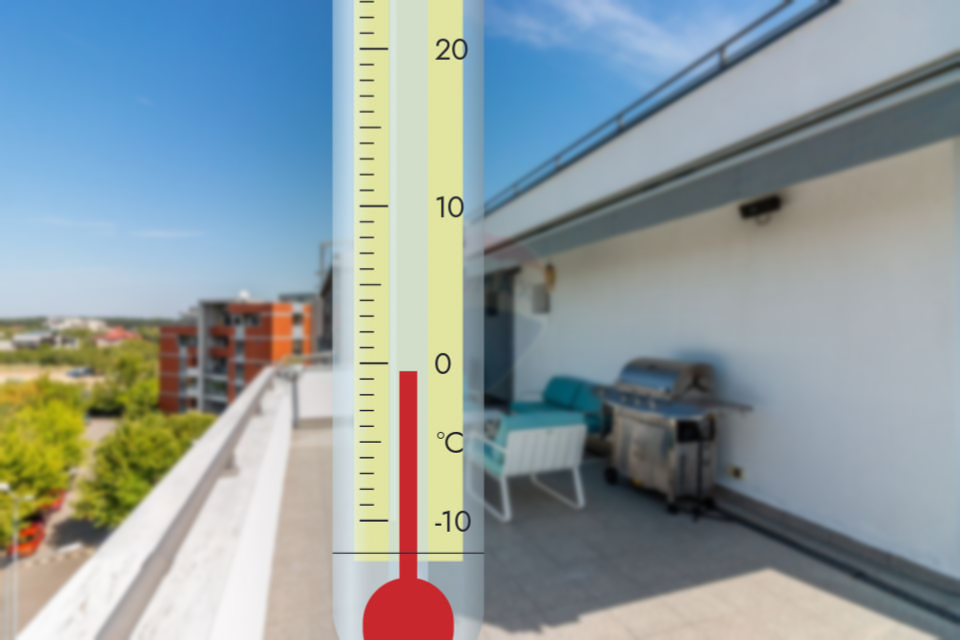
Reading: -0.5°C
